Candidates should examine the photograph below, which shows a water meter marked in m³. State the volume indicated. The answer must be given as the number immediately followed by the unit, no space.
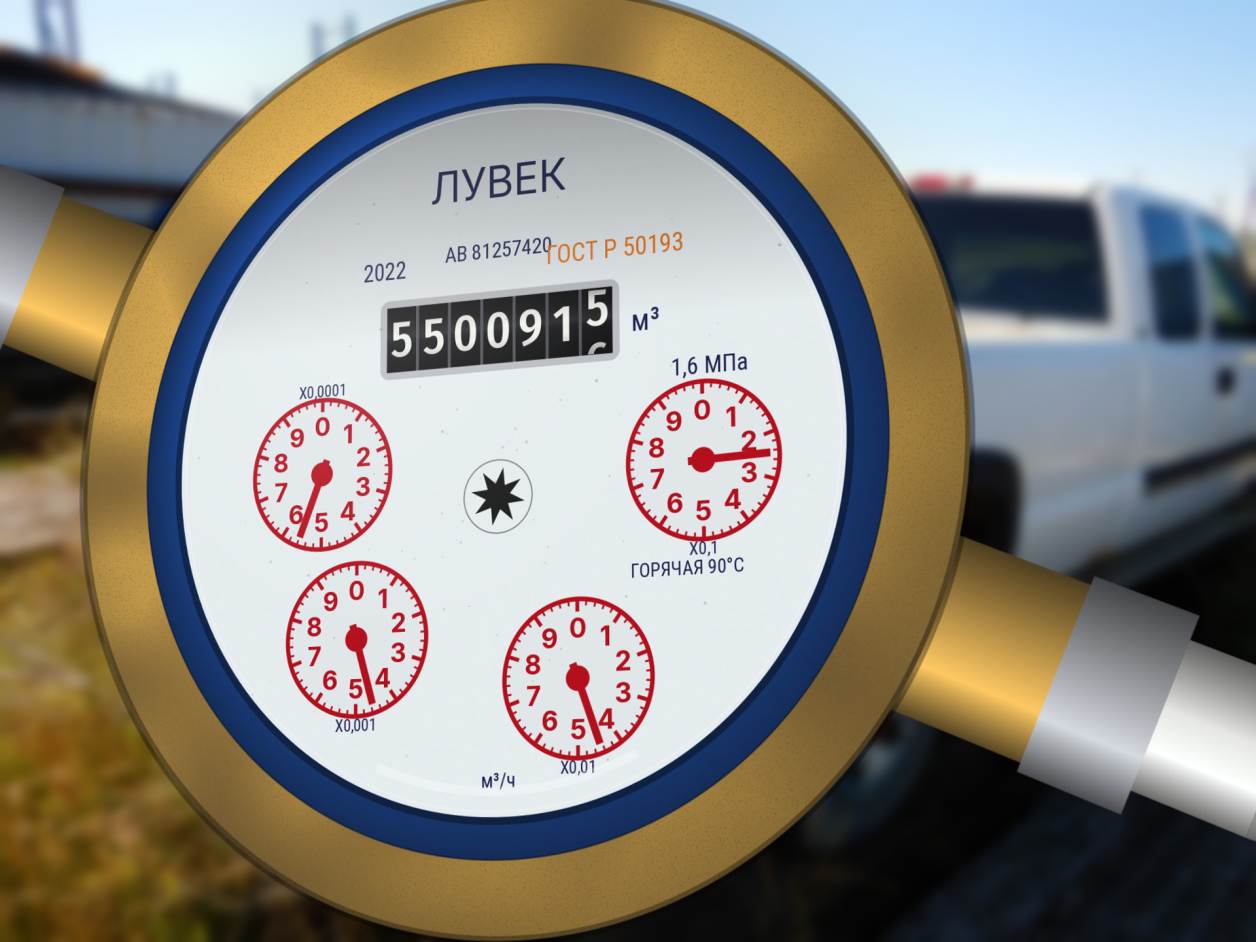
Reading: 5500915.2445m³
